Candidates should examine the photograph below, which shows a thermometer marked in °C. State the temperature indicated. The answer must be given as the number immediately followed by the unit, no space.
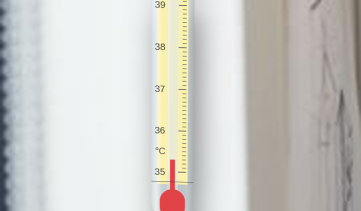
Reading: 35.3°C
